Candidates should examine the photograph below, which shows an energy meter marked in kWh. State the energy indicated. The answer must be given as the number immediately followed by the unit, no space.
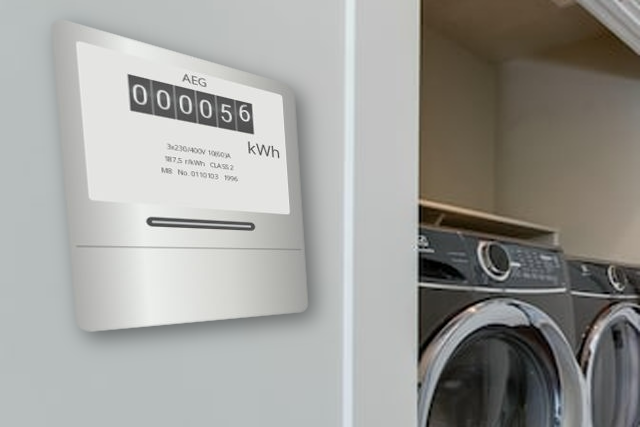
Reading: 56kWh
